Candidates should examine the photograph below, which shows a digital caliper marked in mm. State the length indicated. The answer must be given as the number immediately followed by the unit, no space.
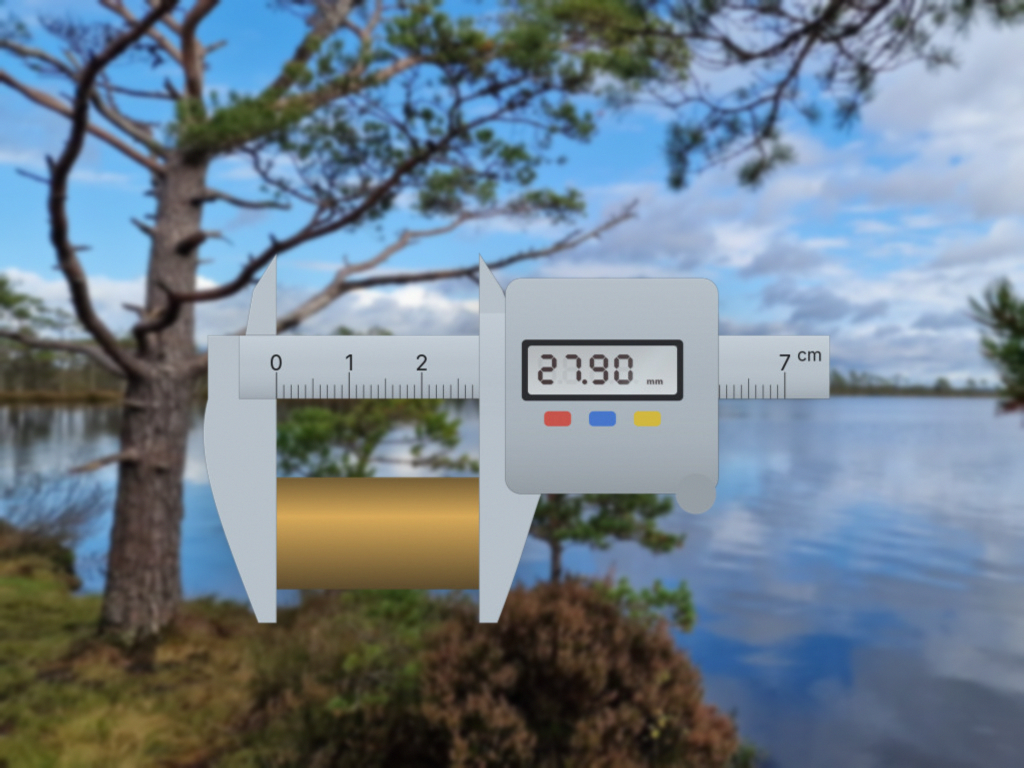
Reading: 27.90mm
